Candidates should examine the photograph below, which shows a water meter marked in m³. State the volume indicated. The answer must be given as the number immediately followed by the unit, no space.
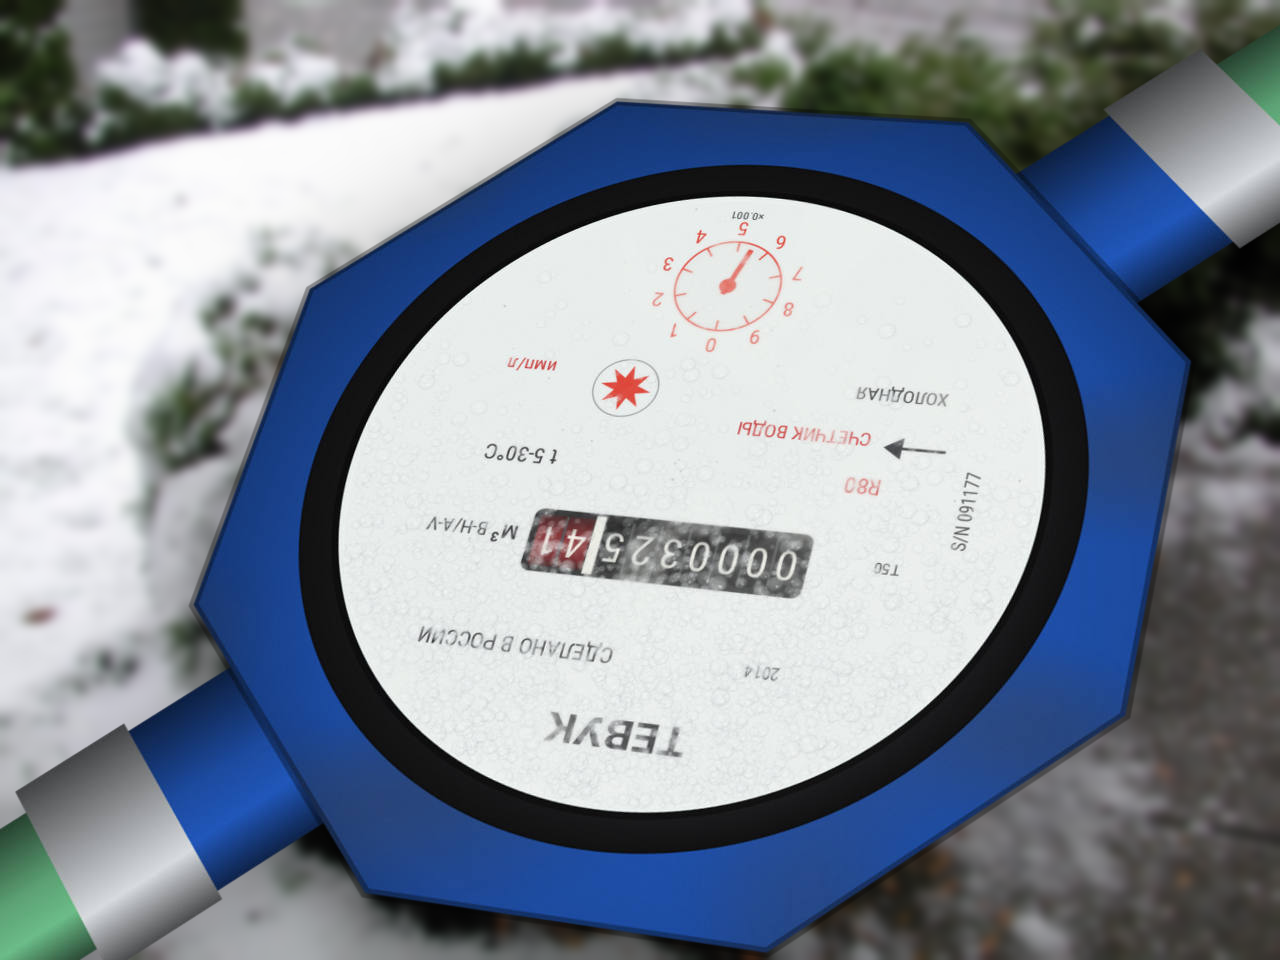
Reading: 325.415m³
